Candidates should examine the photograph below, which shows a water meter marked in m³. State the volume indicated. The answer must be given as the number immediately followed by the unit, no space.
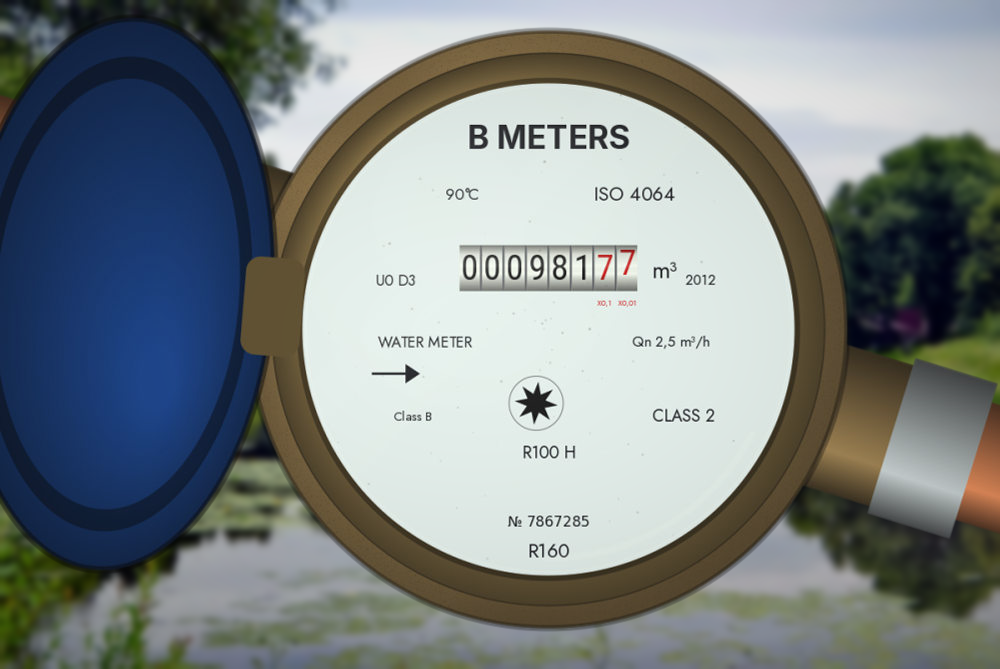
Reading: 981.77m³
